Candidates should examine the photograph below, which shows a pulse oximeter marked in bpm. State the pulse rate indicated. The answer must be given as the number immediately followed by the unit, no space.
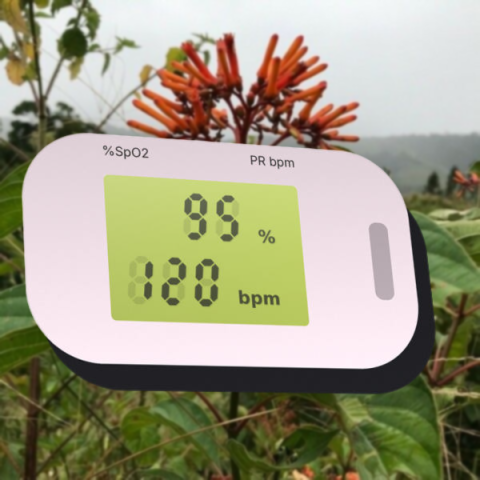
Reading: 120bpm
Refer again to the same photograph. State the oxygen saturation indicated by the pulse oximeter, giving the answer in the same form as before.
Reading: 95%
